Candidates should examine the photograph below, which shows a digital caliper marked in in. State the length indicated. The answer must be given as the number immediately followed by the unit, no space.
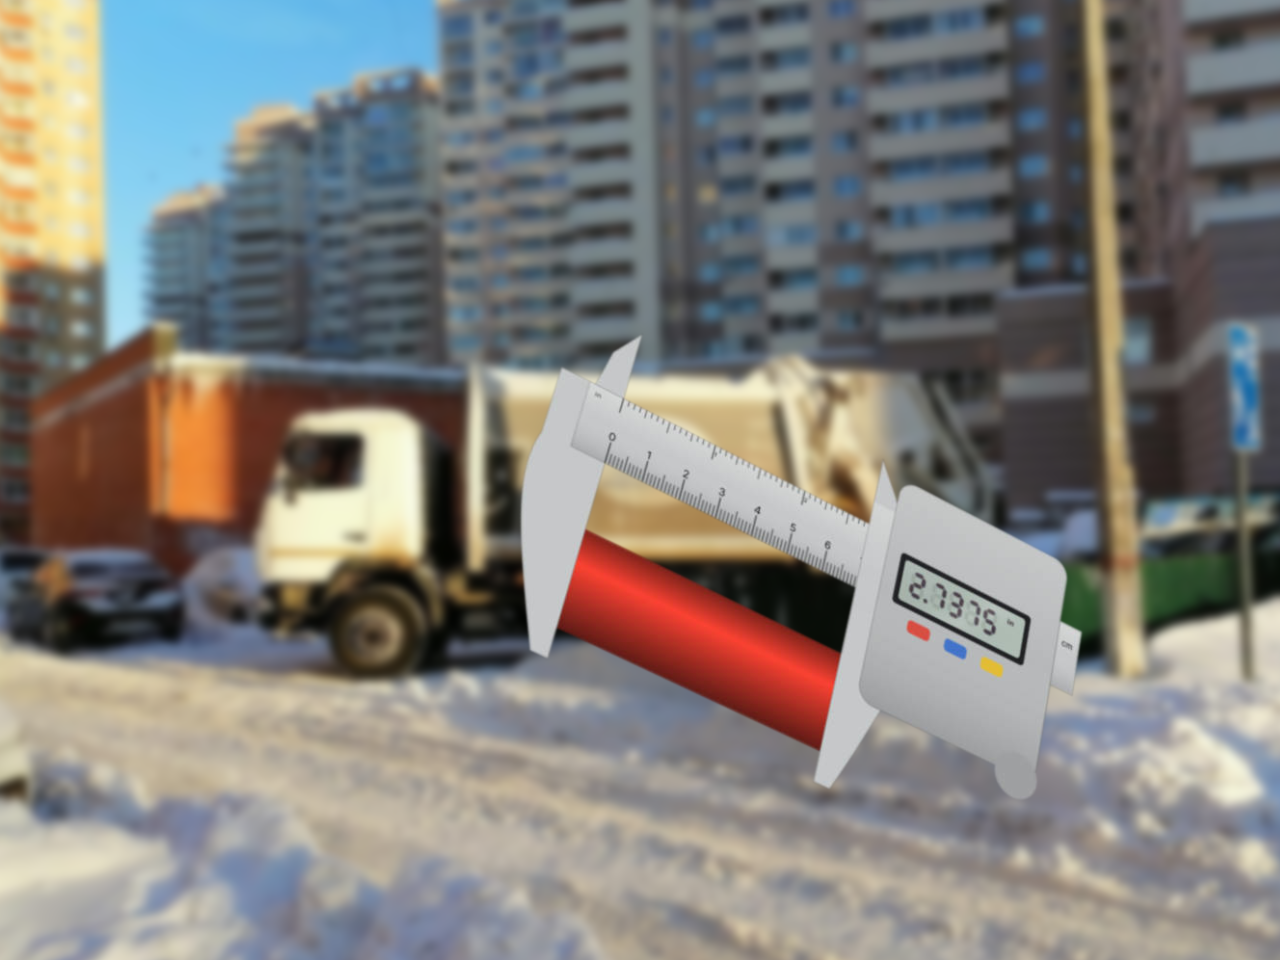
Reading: 2.7375in
